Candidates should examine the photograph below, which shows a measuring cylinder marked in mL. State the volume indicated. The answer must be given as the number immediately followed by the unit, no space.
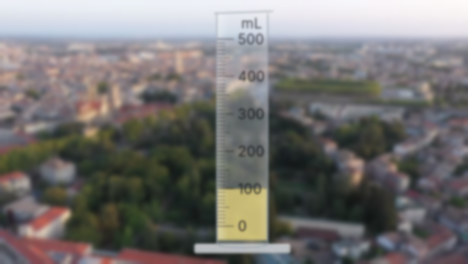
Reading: 100mL
